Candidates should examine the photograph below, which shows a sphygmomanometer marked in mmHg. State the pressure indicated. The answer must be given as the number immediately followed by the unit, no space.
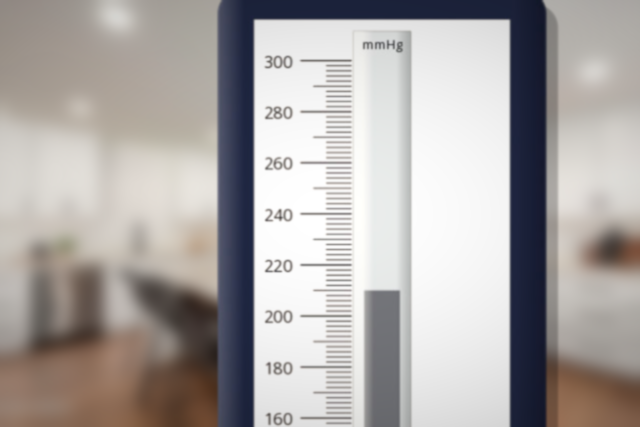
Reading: 210mmHg
